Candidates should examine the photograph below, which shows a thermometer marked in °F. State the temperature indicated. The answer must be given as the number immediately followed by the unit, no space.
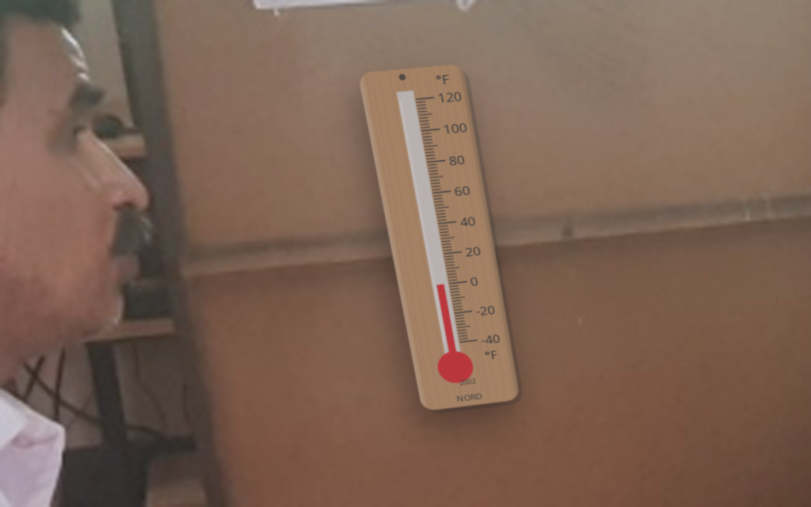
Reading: 0°F
